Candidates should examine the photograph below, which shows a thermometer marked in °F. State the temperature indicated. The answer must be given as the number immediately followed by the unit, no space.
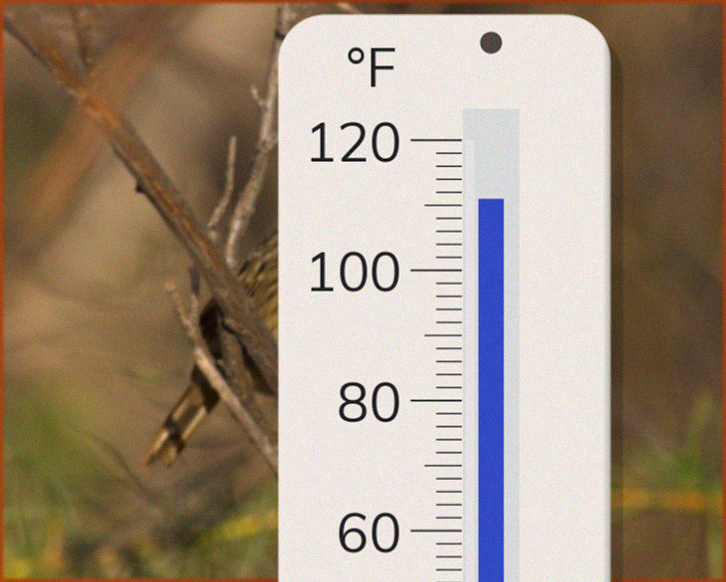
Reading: 111°F
